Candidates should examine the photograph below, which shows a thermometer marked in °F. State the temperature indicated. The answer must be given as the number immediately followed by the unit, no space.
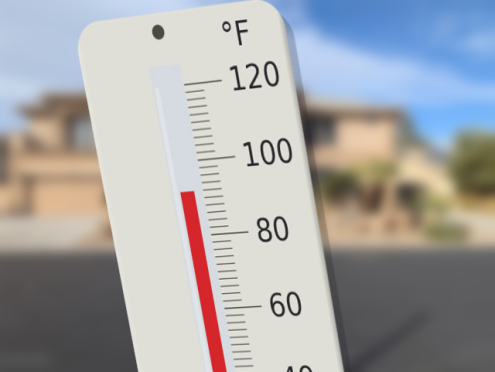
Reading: 92°F
